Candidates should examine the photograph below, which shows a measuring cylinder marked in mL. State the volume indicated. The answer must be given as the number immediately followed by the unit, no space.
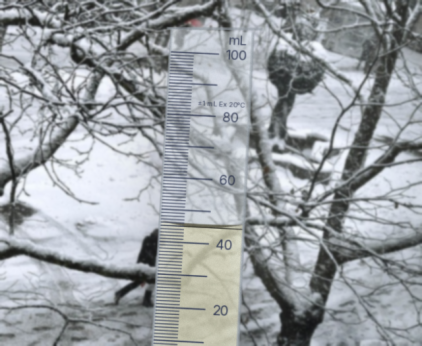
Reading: 45mL
